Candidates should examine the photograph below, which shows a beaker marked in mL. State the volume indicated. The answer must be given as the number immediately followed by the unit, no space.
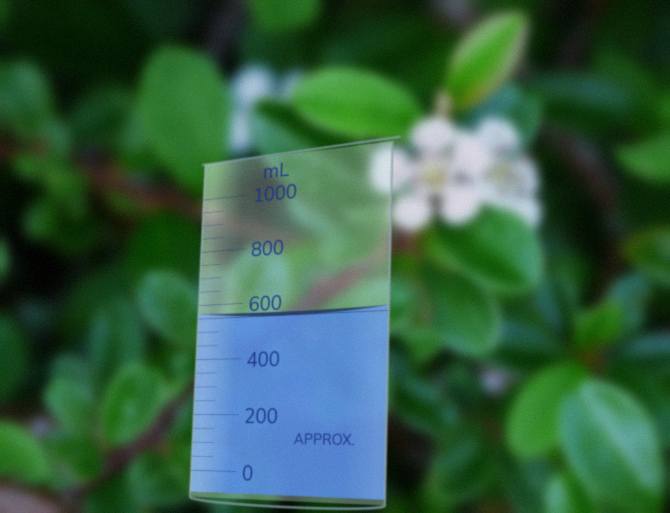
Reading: 550mL
